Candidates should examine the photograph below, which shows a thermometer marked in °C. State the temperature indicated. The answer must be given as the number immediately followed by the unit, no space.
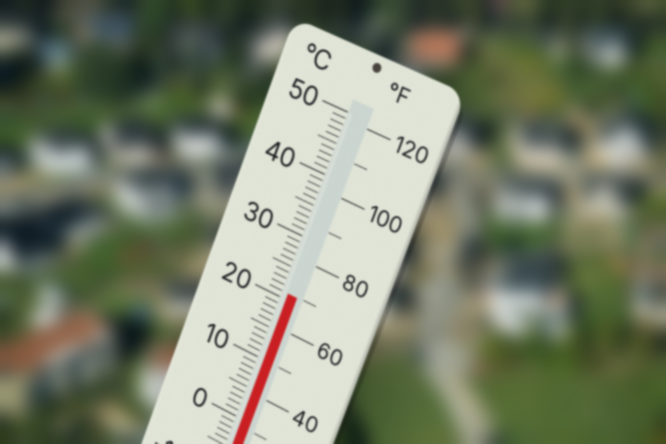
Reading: 21°C
